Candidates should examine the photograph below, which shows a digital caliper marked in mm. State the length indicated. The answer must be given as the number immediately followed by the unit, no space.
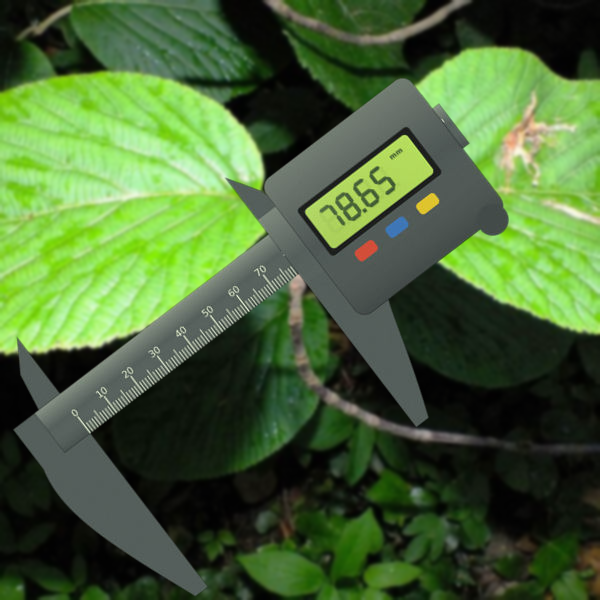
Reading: 78.65mm
